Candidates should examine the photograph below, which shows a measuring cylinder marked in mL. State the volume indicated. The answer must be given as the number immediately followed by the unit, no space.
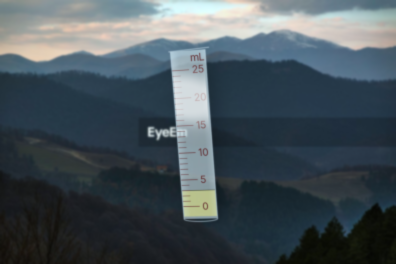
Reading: 3mL
